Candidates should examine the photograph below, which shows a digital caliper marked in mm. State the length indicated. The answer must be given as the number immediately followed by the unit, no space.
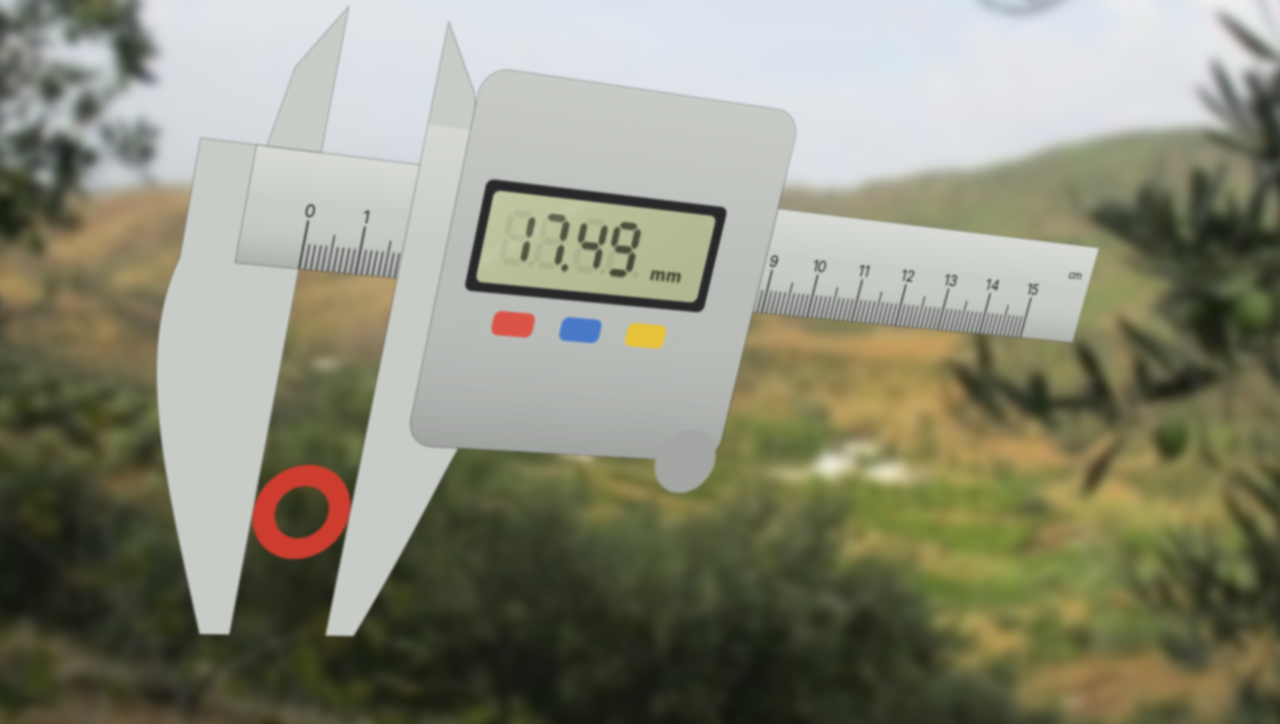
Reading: 17.49mm
